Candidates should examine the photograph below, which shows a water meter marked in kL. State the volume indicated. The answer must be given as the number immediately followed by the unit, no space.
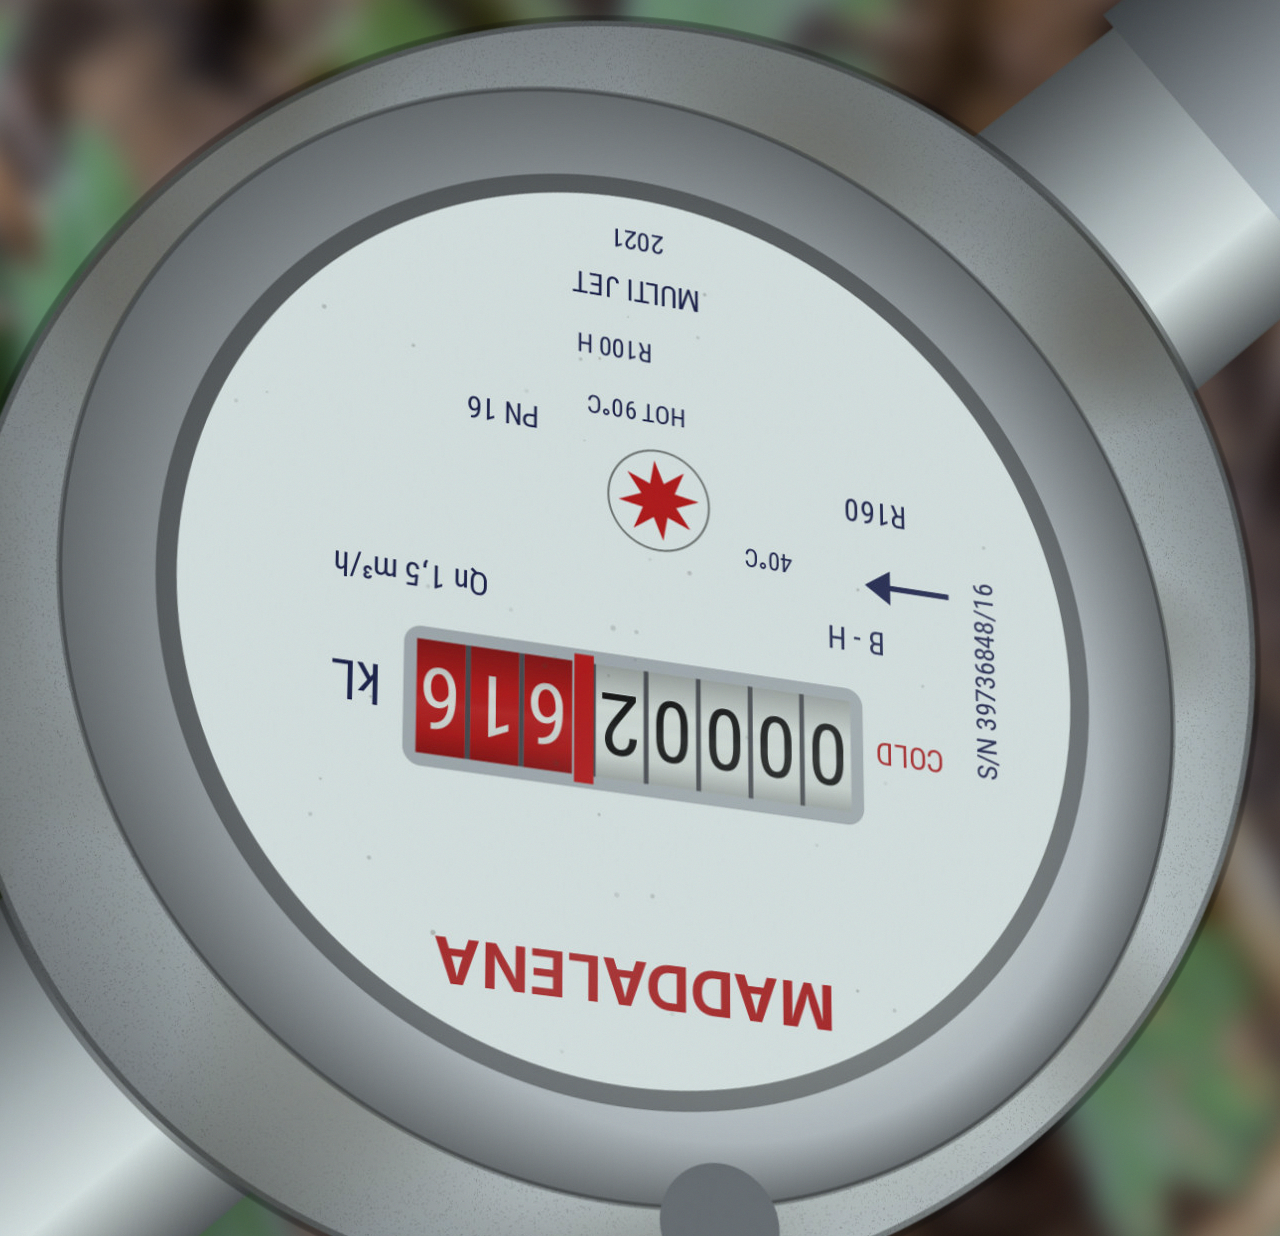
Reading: 2.616kL
